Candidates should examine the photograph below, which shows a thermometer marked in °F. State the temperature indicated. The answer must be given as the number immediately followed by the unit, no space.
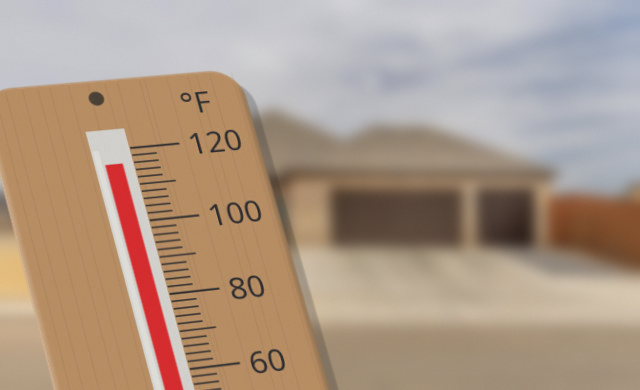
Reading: 116°F
